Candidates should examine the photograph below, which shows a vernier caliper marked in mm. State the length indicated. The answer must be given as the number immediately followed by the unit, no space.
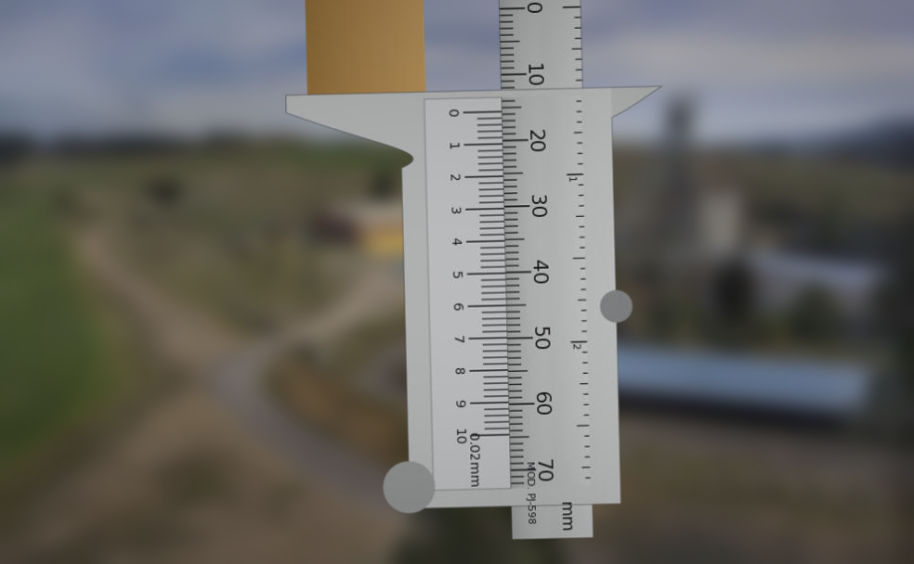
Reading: 15.6mm
